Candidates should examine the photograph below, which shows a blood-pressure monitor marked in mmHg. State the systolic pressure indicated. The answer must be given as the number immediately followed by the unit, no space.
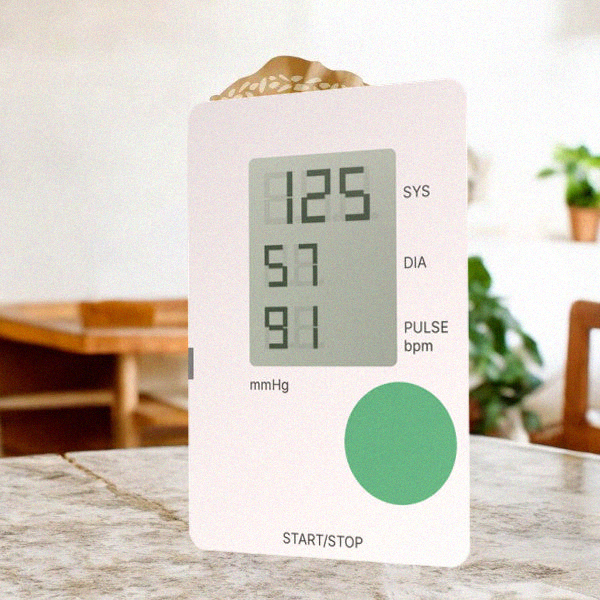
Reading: 125mmHg
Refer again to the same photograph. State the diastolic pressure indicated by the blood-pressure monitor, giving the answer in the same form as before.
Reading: 57mmHg
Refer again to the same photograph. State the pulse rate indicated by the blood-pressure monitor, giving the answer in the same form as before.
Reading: 91bpm
